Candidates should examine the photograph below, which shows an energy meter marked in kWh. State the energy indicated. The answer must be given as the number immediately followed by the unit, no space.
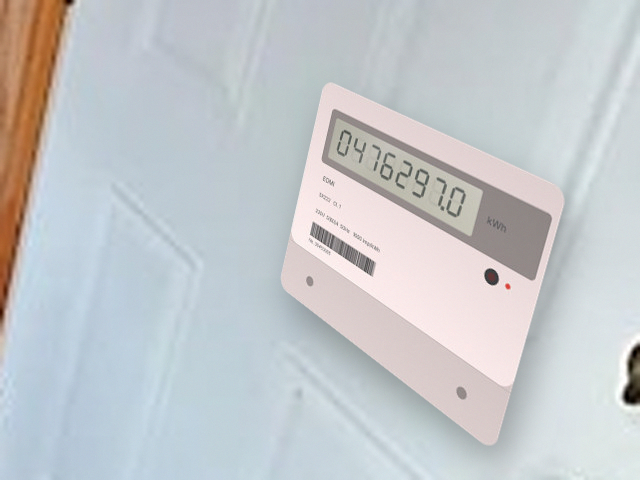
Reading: 476297.0kWh
